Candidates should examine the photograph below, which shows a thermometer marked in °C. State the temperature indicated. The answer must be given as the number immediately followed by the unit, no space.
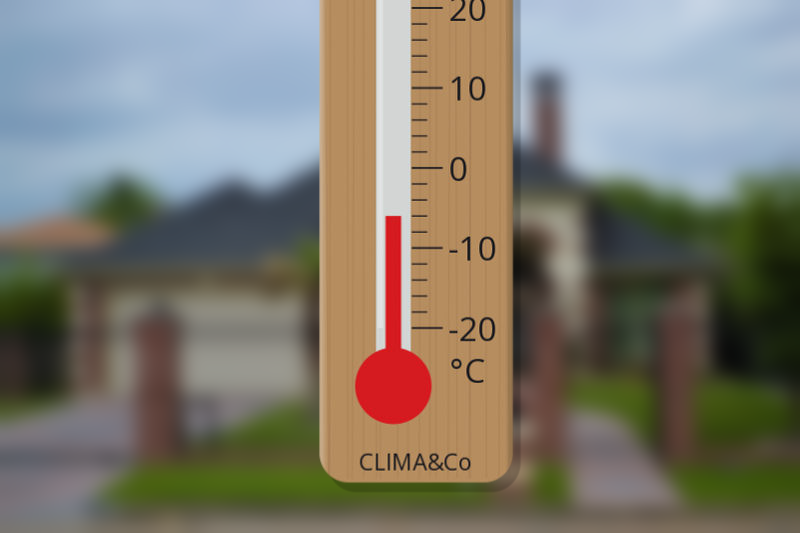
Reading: -6°C
